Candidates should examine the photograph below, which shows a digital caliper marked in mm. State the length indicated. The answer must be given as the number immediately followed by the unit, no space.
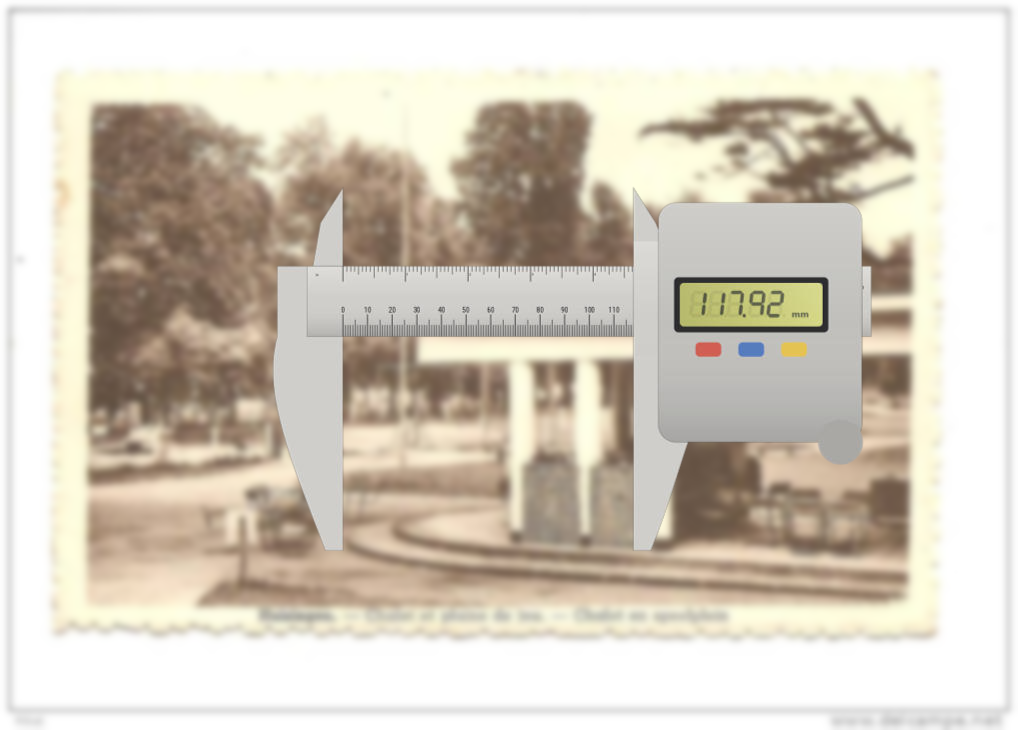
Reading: 117.92mm
